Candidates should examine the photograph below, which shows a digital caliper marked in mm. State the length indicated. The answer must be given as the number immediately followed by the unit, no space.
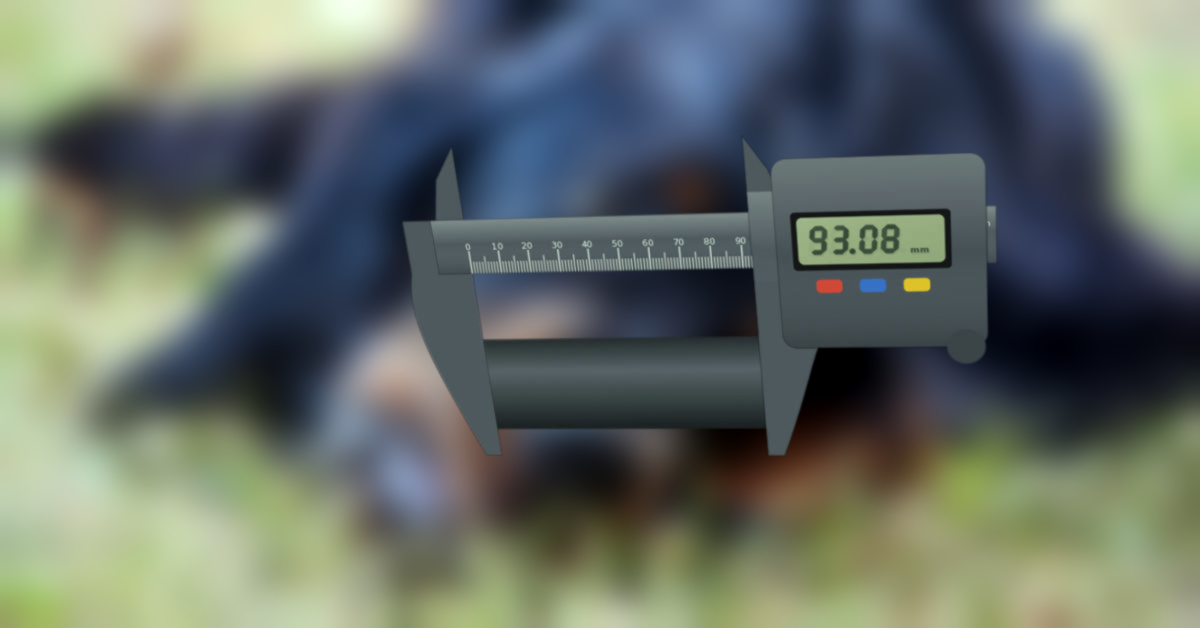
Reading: 93.08mm
